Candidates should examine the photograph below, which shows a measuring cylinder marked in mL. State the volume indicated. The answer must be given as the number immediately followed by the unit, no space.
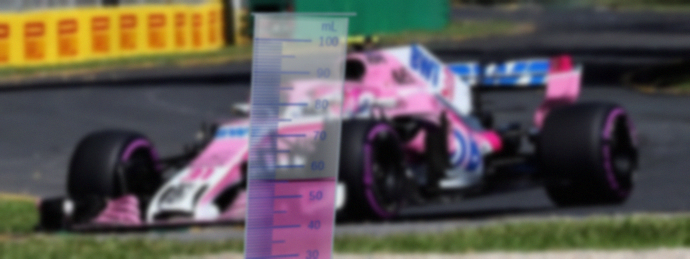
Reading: 55mL
